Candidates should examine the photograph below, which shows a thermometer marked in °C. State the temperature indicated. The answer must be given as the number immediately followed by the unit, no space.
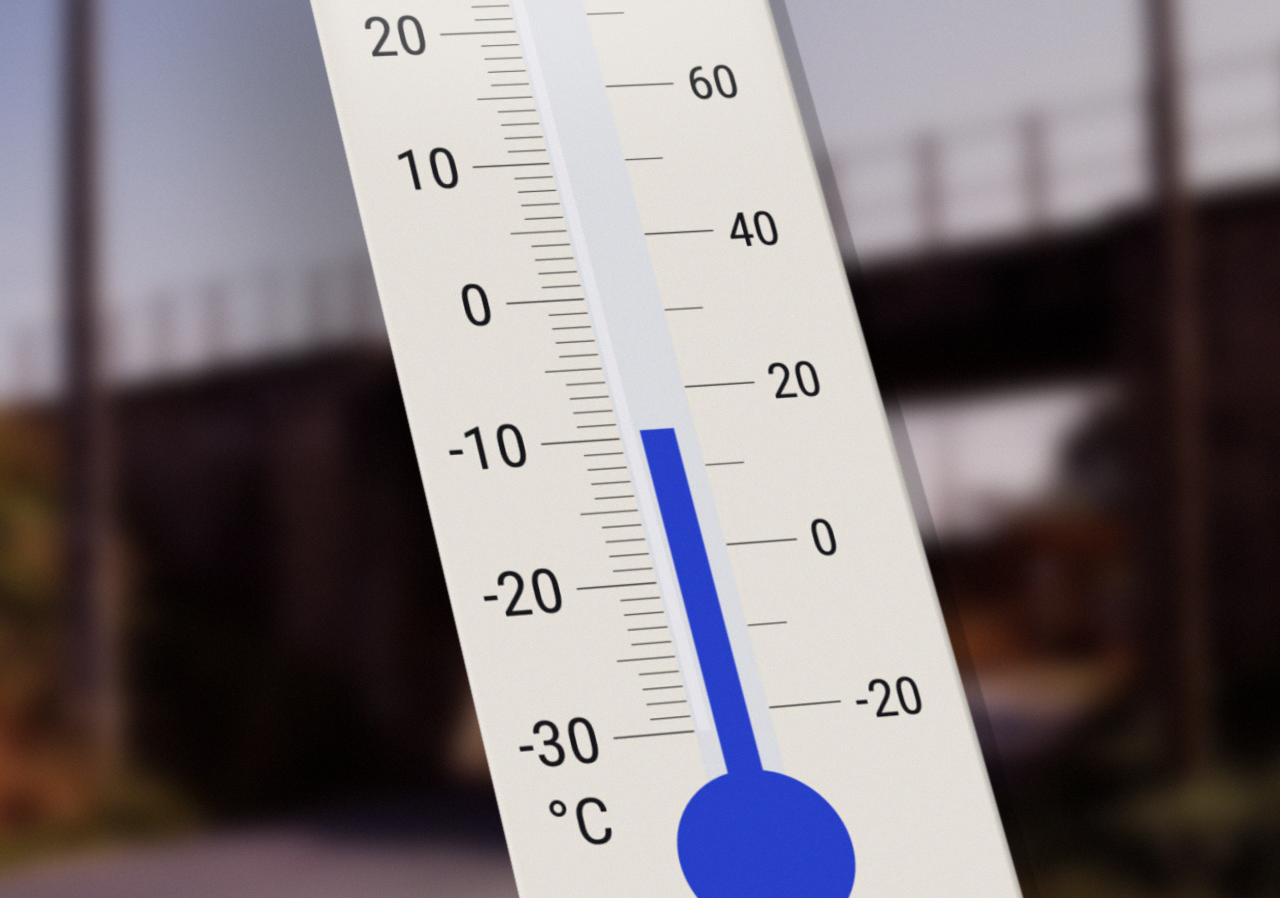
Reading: -9.5°C
